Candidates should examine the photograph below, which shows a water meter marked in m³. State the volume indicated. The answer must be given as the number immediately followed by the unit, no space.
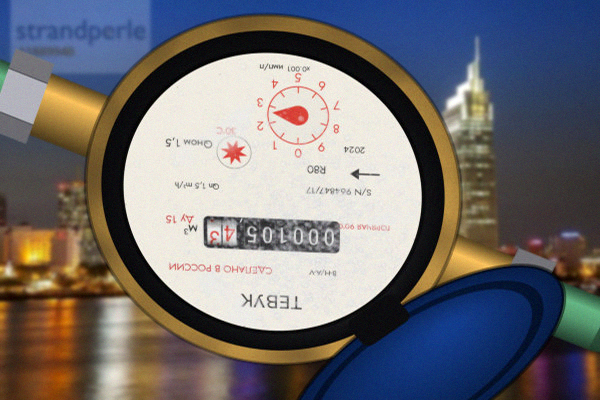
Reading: 105.432m³
